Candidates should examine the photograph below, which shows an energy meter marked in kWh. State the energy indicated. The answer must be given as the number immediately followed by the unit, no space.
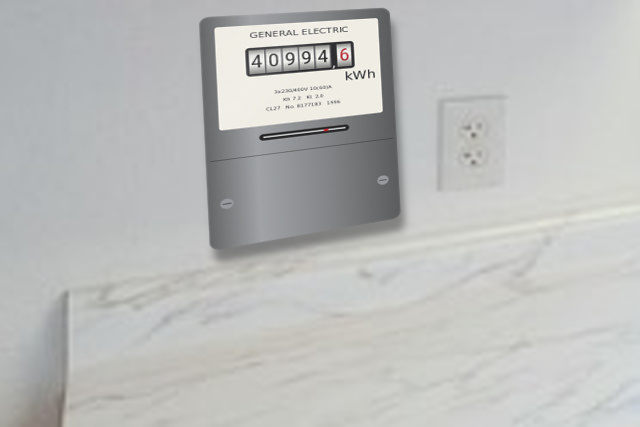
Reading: 40994.6kWh
